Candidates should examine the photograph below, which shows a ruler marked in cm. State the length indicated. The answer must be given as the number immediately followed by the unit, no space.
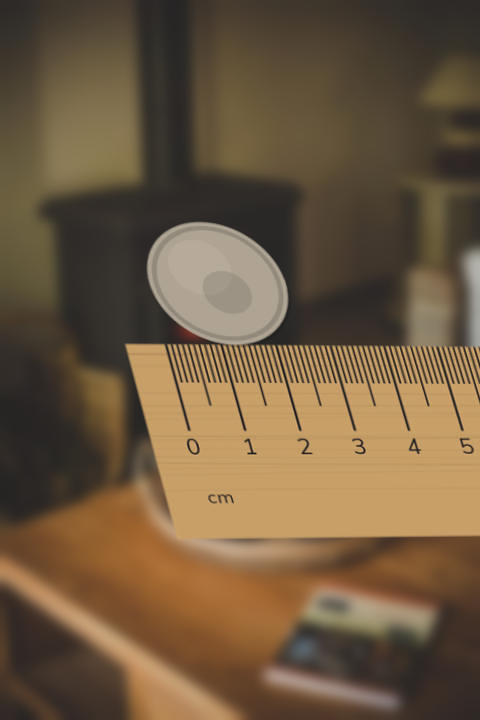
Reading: 2.5cm
